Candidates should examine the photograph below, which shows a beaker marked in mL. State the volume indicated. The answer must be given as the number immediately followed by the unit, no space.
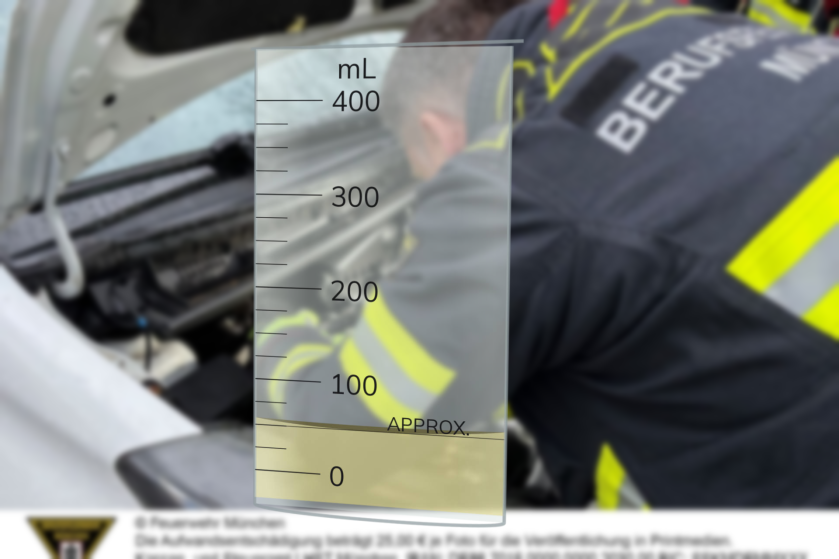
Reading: 50mL
